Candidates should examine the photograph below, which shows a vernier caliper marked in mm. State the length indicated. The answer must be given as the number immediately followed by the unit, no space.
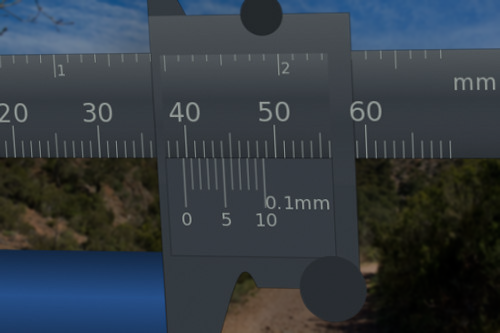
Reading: 39.6mm
